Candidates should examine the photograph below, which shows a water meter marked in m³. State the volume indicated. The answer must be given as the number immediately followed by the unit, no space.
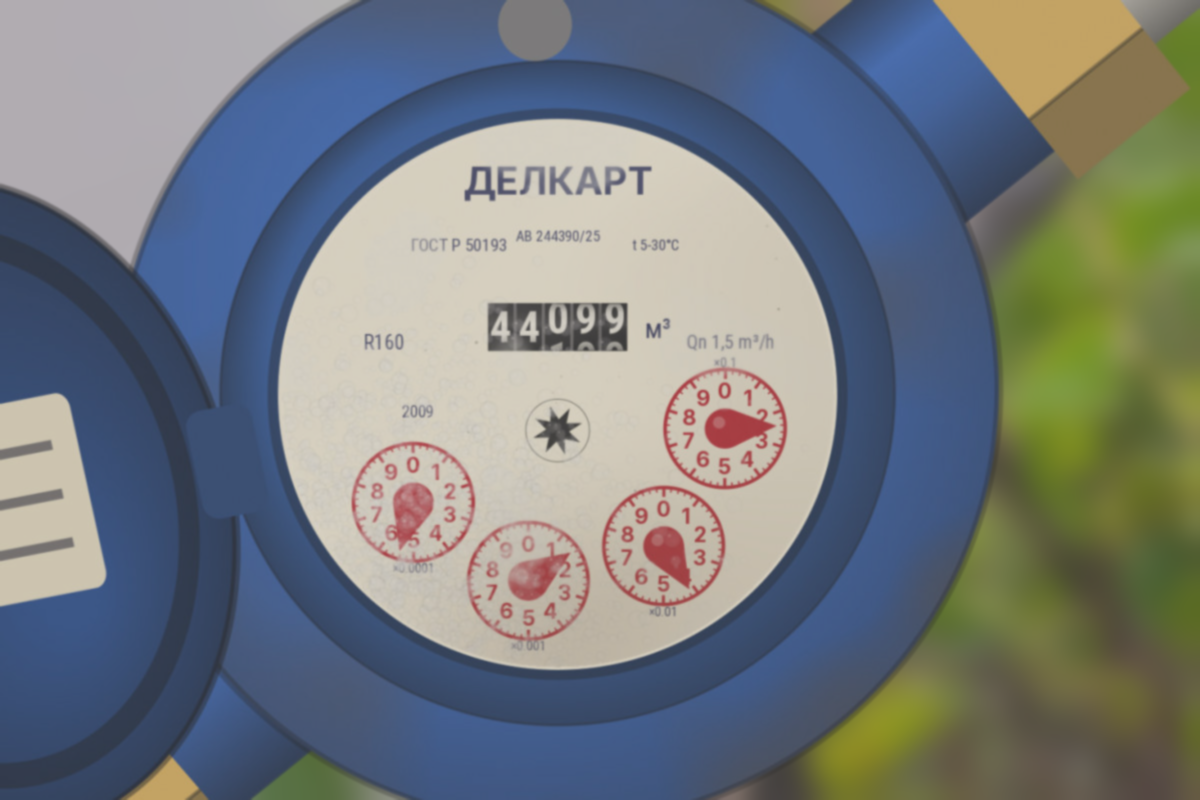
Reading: 44099.2415m³
